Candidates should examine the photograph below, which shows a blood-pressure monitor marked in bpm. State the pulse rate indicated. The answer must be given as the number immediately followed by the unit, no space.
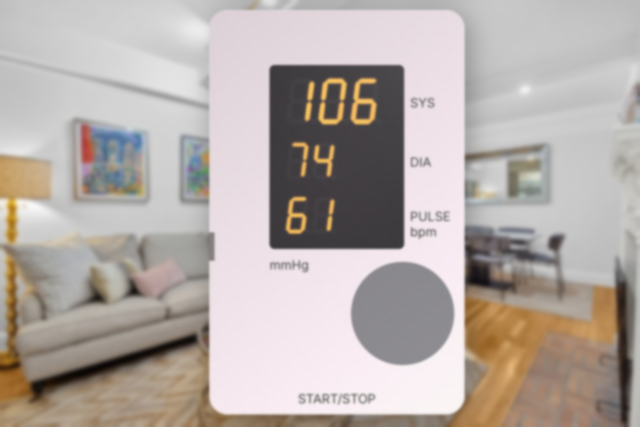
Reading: 61bpm
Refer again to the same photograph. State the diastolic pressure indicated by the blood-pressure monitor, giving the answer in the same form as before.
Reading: 74mmHg
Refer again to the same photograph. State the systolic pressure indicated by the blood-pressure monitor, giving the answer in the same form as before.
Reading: 106mmHg
